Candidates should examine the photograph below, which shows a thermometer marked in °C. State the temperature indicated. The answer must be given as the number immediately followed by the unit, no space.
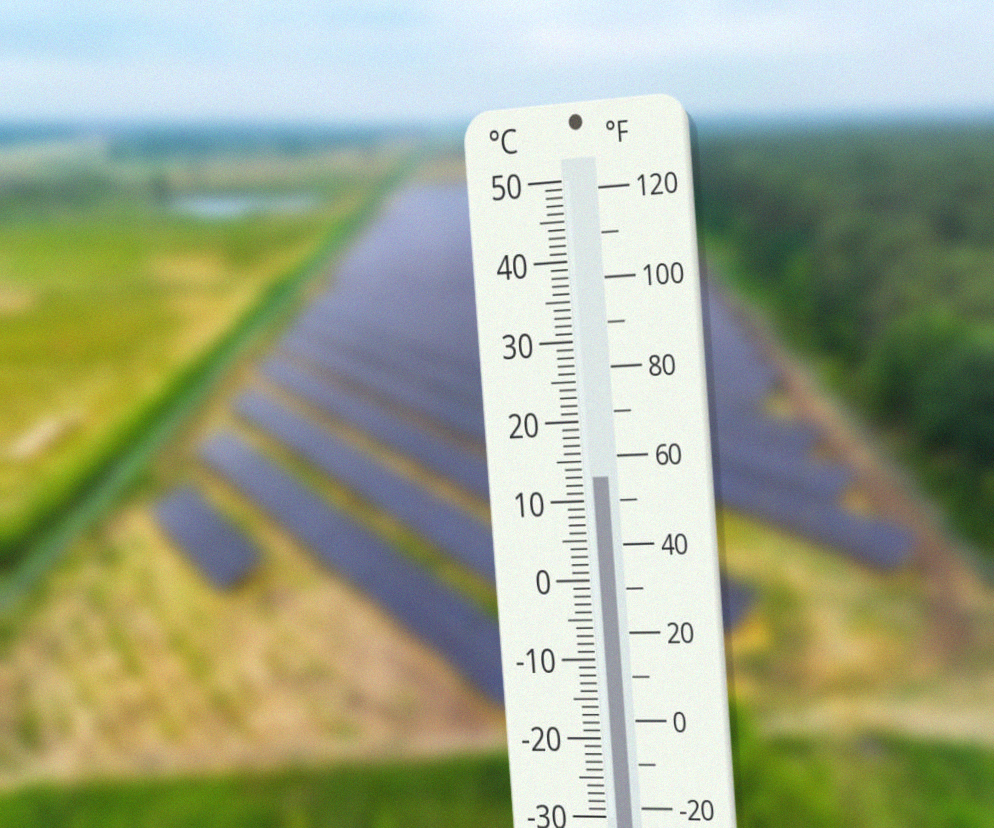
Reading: 13°C
